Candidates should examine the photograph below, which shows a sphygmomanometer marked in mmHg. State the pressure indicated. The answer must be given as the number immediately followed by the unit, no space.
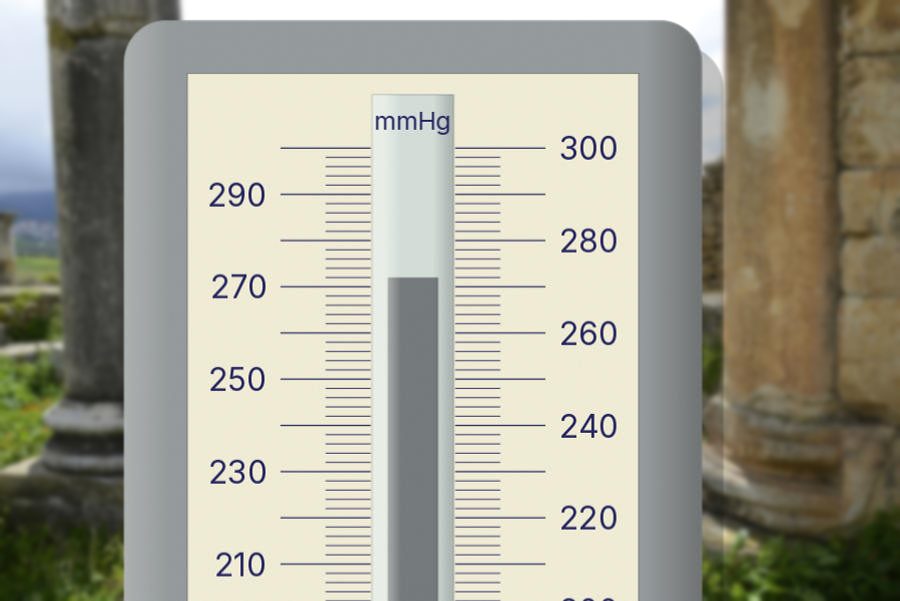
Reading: 272mmHg
